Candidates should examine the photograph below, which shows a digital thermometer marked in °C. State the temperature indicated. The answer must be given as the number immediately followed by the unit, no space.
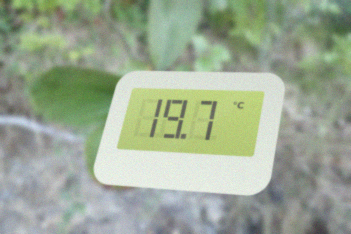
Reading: 19.7°C
